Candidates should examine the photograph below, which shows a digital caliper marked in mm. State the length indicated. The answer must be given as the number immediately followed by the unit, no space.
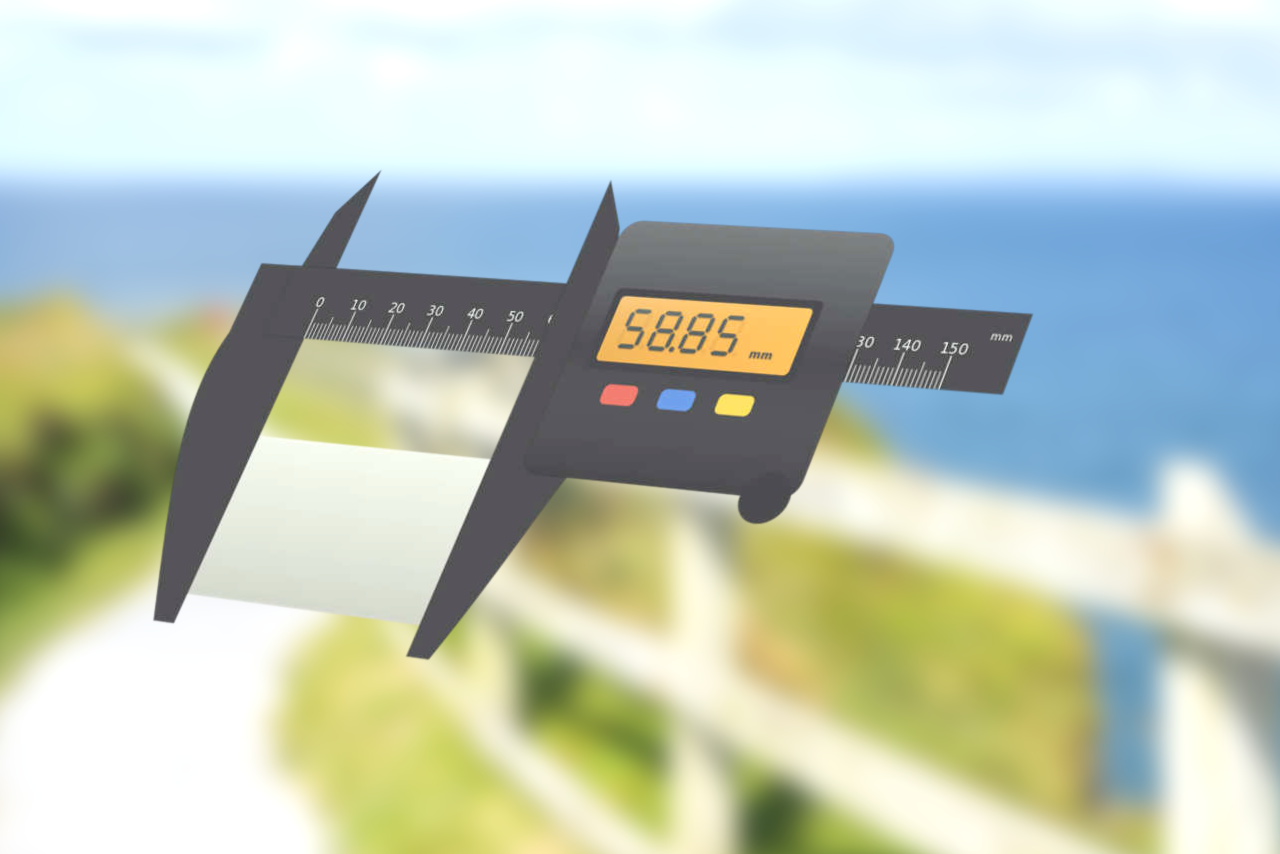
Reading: 58.85mm
